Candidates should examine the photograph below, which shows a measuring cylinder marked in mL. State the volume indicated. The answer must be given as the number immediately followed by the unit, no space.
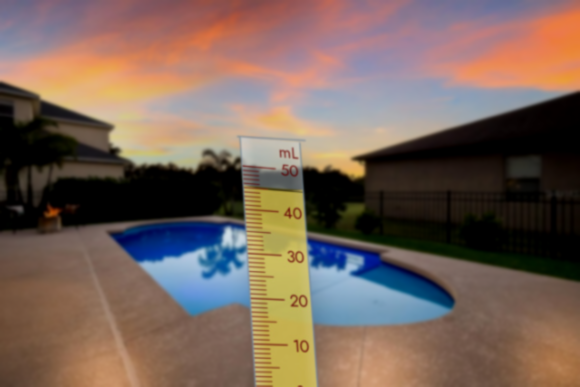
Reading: 45mL
